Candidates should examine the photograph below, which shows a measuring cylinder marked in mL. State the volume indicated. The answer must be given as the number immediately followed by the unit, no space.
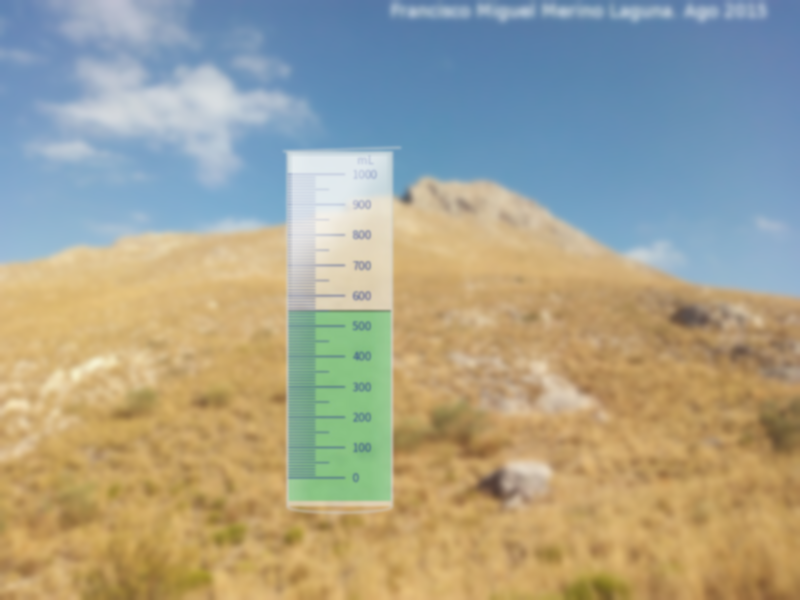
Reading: 550mL
